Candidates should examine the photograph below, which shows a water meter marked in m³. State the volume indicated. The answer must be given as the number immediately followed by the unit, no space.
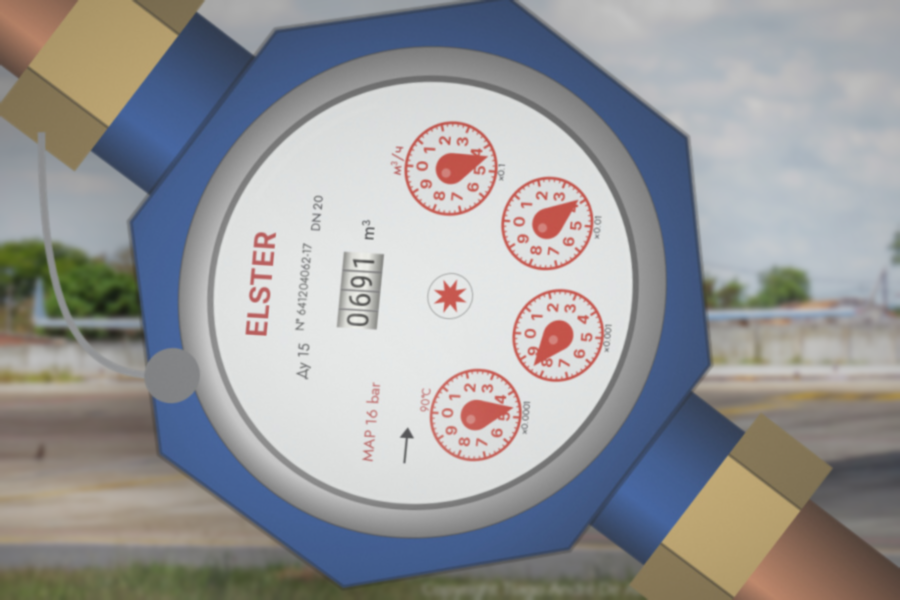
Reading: 691.4384m³
